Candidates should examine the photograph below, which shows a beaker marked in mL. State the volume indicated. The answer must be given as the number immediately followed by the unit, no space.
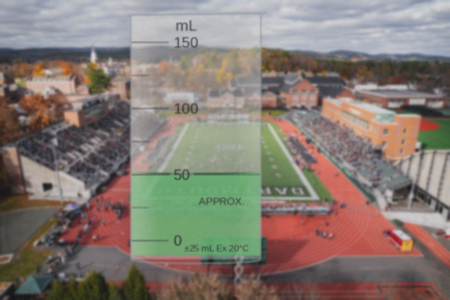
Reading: 50mL
